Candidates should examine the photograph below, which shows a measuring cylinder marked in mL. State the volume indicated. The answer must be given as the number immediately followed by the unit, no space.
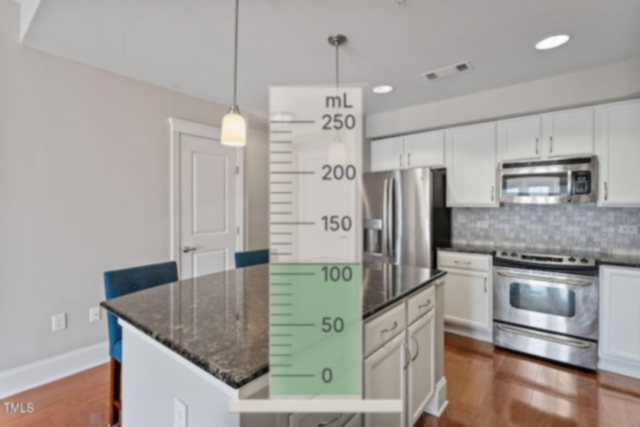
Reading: 110mL
